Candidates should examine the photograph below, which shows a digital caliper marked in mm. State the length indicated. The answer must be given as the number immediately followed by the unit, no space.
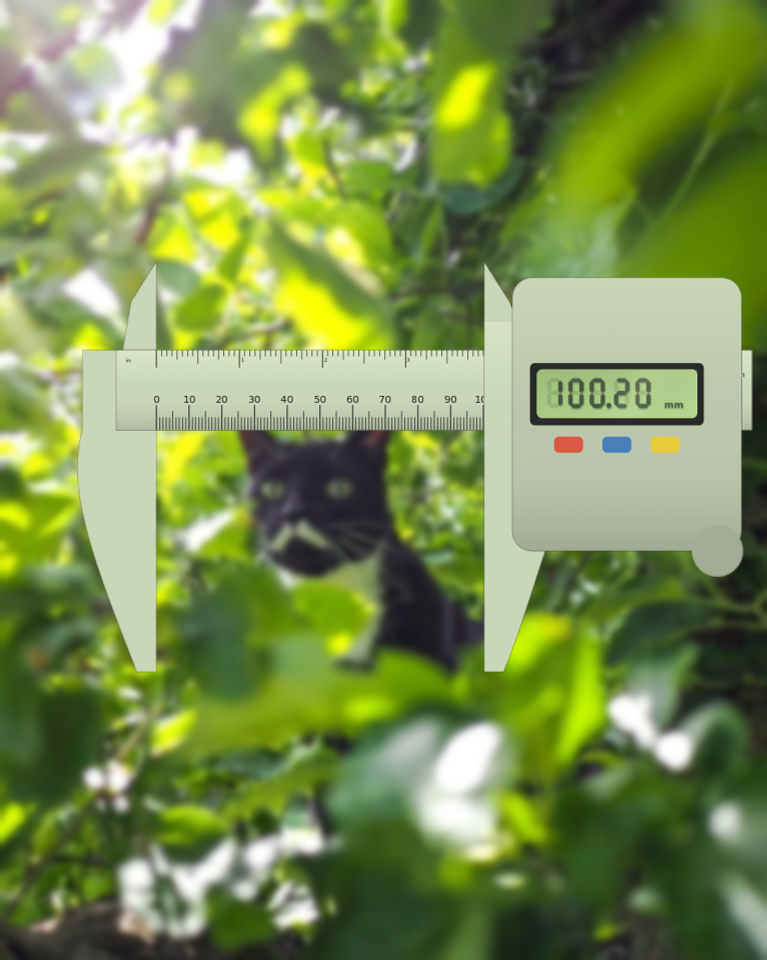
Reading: 100.20mm
